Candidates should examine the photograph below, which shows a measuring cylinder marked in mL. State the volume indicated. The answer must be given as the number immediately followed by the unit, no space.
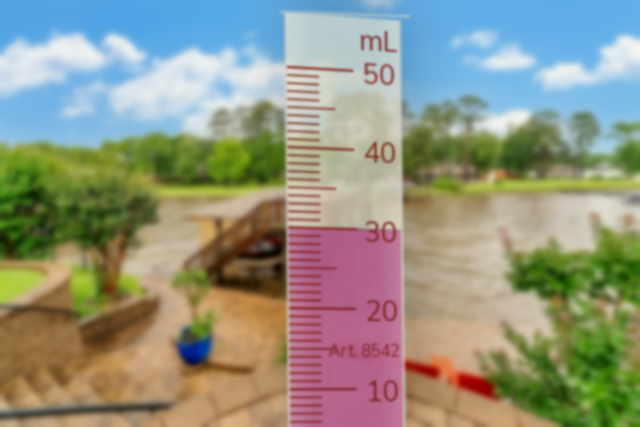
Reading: 30mL
